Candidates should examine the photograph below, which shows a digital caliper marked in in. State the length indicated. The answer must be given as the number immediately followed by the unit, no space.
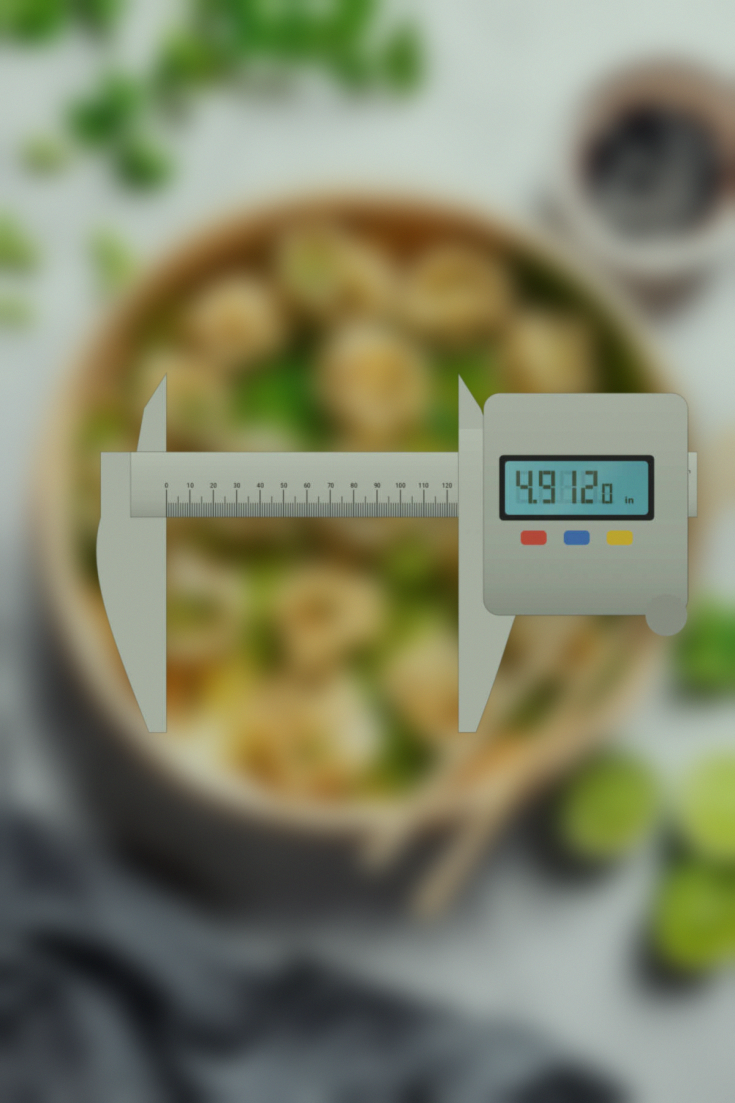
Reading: 4.9120in
